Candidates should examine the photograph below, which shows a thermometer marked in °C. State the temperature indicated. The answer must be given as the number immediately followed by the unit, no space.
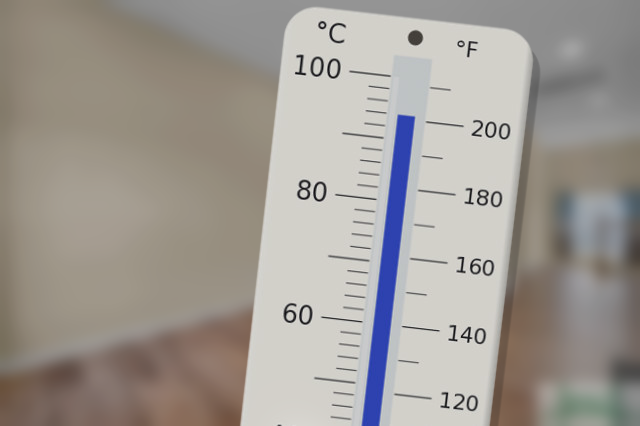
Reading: 94°C
